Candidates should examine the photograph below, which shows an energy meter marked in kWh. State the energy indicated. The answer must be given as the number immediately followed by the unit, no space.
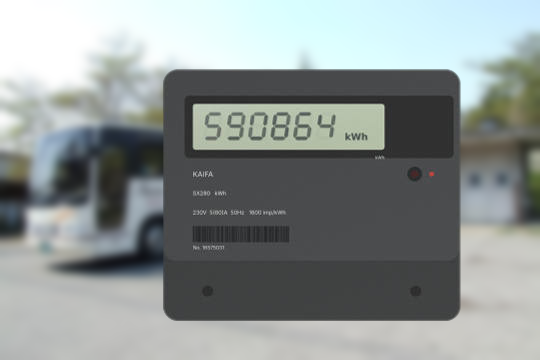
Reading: 590864kWh
